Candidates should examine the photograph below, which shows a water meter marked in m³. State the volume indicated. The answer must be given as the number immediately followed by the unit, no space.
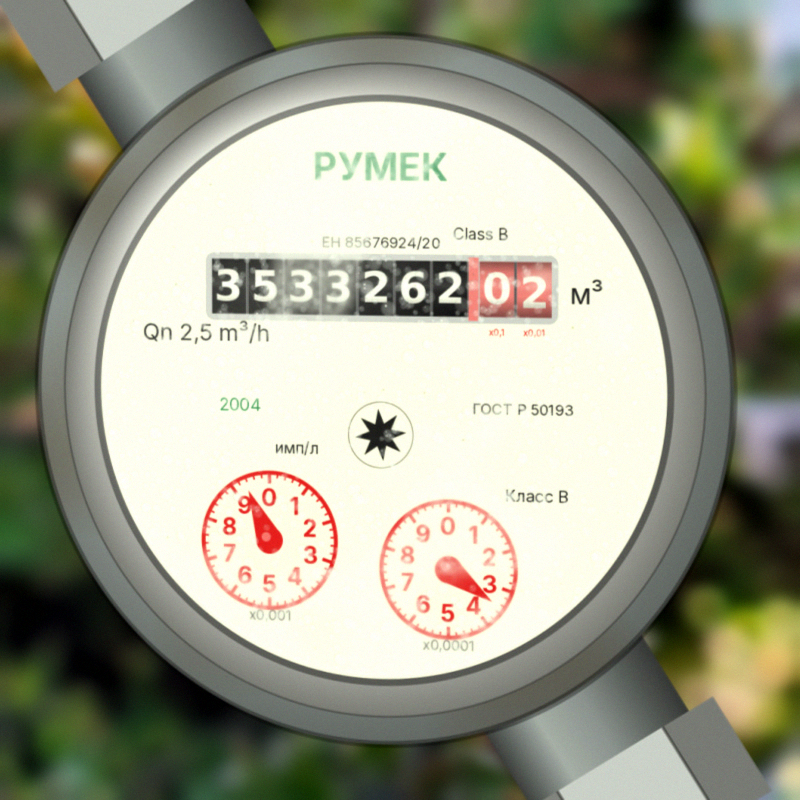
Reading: 3533262.0193m³
